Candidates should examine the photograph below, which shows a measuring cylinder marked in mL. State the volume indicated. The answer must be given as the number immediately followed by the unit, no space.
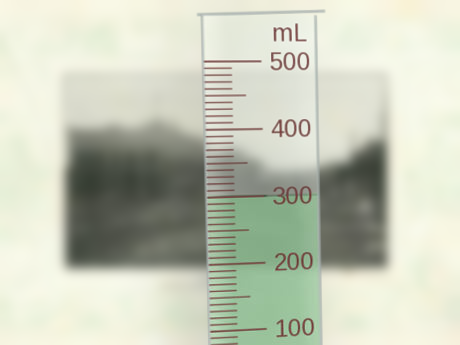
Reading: 300mL
